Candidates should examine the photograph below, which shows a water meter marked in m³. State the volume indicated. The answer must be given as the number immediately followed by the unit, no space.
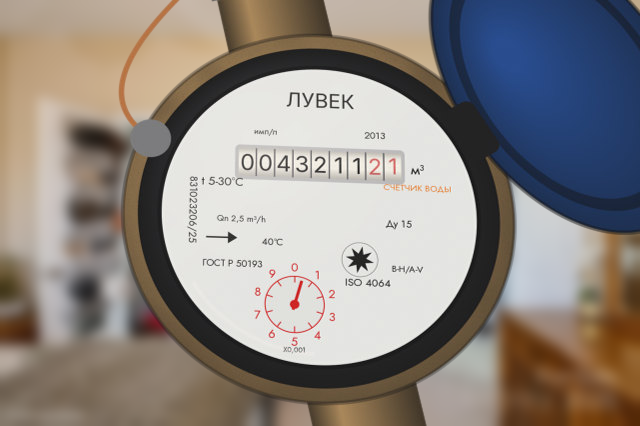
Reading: 43211.210m³
